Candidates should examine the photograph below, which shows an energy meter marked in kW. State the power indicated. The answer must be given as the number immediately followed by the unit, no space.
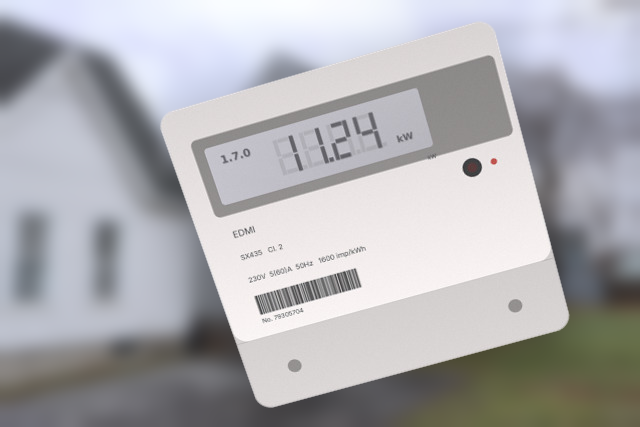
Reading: 11.24kW
